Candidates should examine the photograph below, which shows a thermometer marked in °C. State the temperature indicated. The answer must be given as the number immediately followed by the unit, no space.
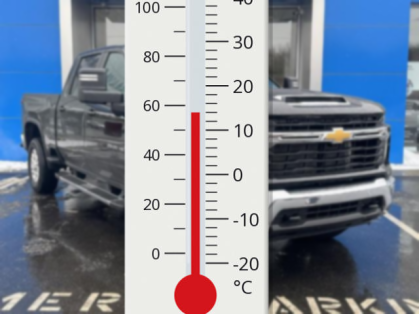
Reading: 14°C
